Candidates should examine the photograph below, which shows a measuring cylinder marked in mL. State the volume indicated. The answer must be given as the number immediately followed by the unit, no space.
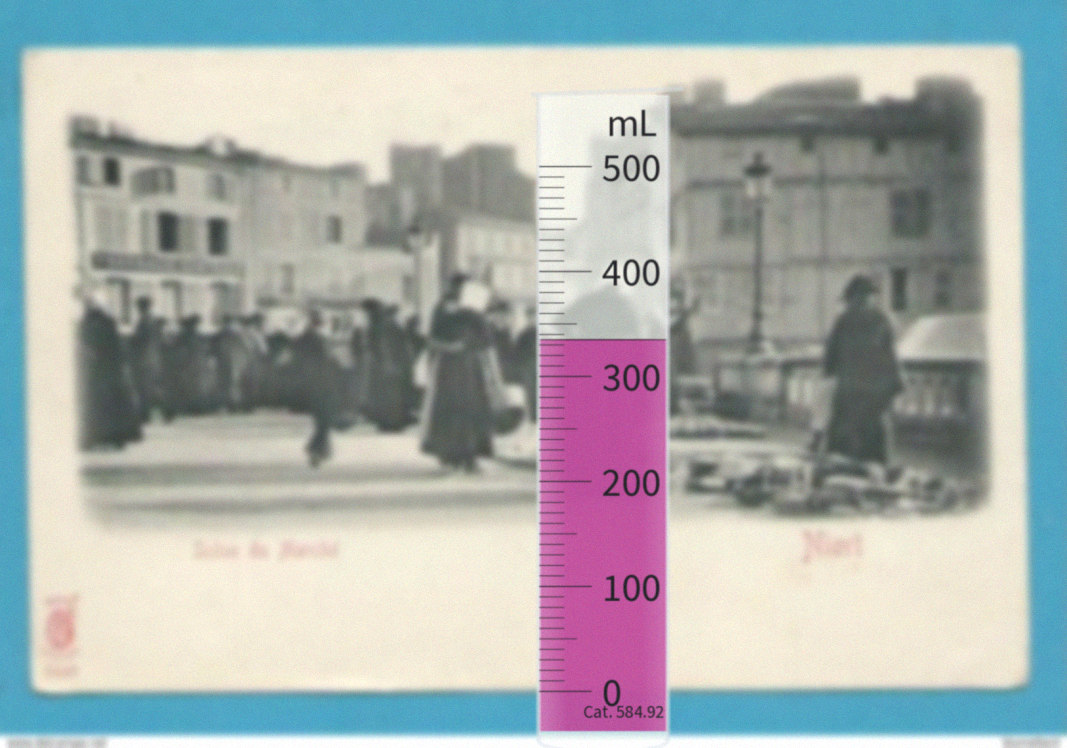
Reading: 335mL
